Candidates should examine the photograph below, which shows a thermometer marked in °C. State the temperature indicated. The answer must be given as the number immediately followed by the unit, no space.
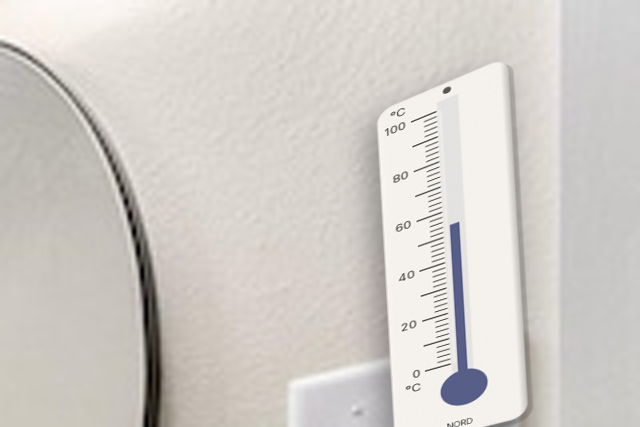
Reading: 54°C
